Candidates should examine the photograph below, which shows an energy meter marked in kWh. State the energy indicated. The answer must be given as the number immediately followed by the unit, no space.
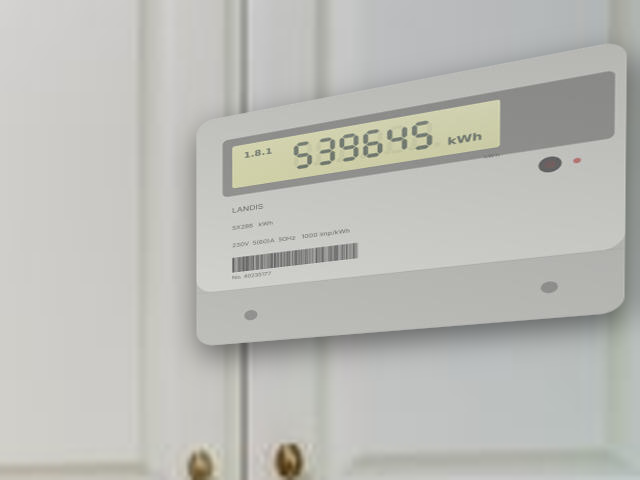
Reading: 539645kWh
